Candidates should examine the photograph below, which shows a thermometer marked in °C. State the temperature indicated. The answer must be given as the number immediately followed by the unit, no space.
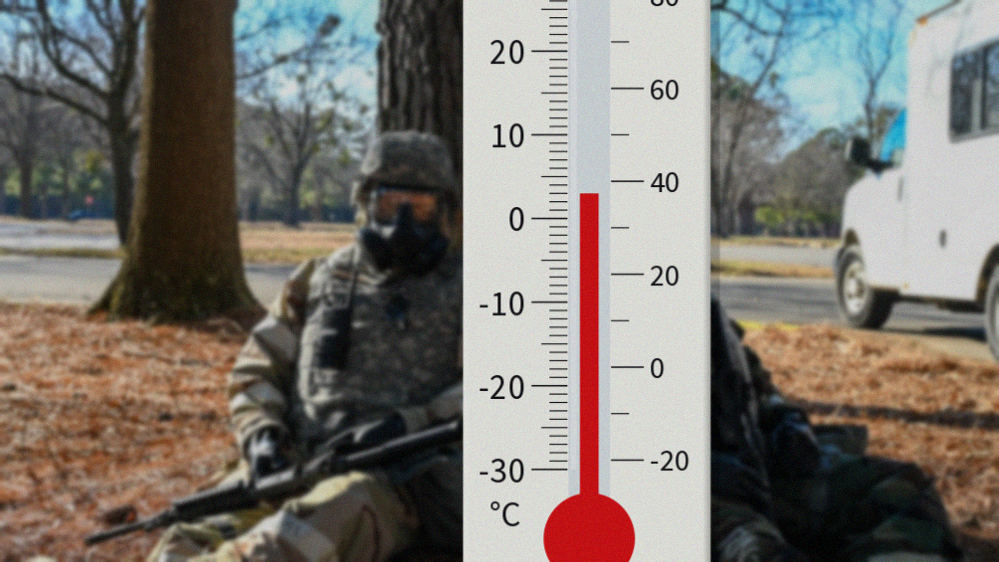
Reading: 3°C
